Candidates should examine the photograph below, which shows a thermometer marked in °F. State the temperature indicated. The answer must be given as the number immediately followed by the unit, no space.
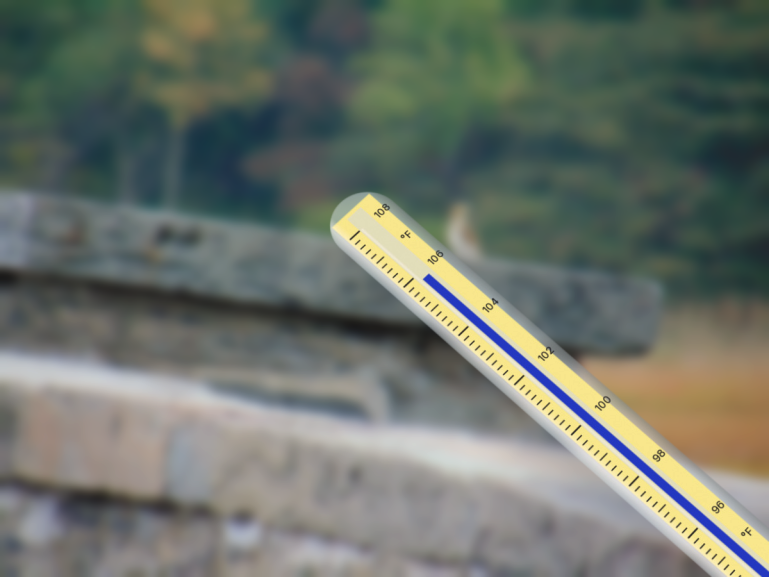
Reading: 105.8°F
